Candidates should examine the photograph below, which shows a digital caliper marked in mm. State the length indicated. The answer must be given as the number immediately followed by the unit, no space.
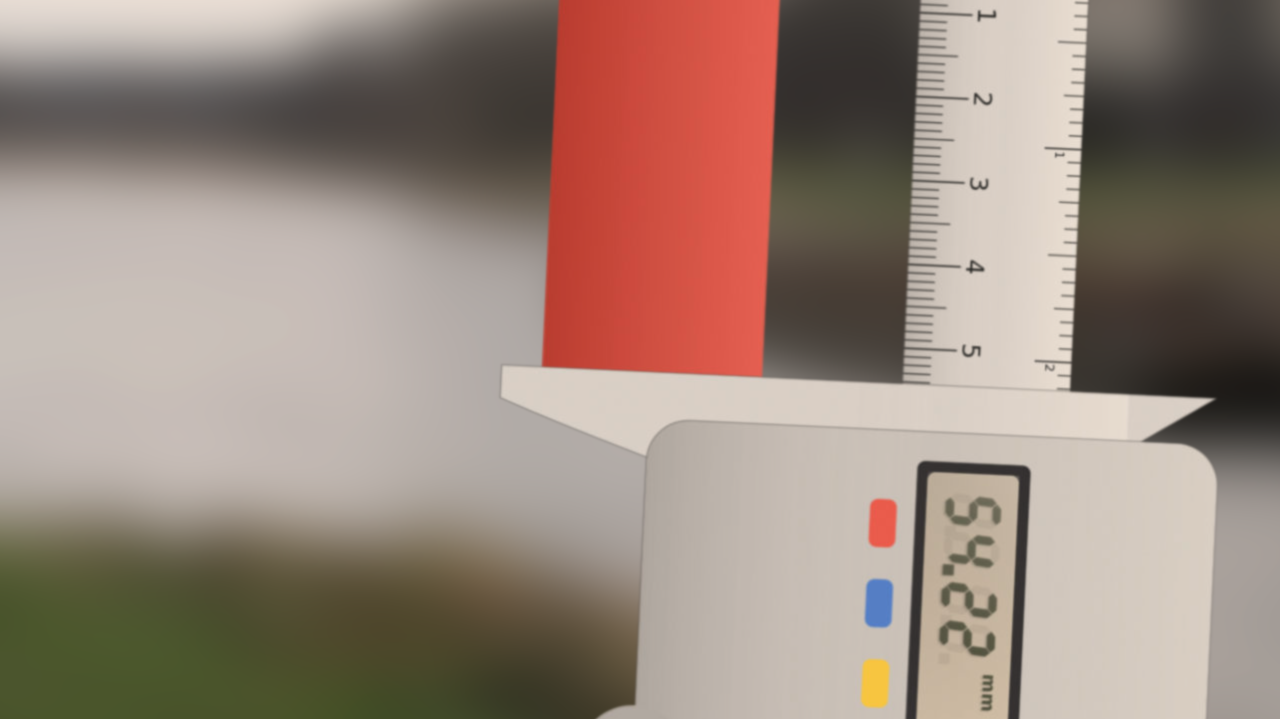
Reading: 54.22mm
